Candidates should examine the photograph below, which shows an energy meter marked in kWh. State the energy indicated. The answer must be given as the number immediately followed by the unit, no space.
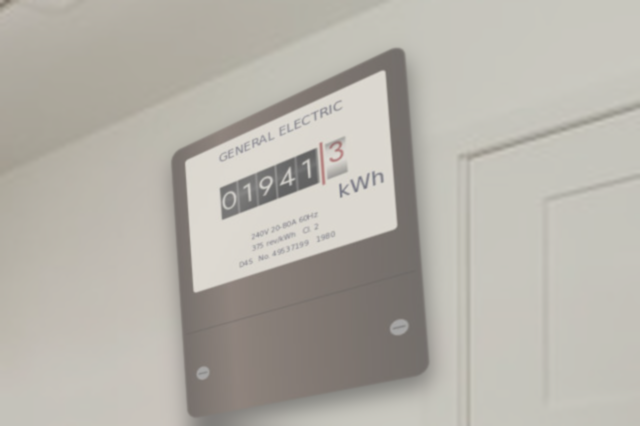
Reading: 1941.3kWh
